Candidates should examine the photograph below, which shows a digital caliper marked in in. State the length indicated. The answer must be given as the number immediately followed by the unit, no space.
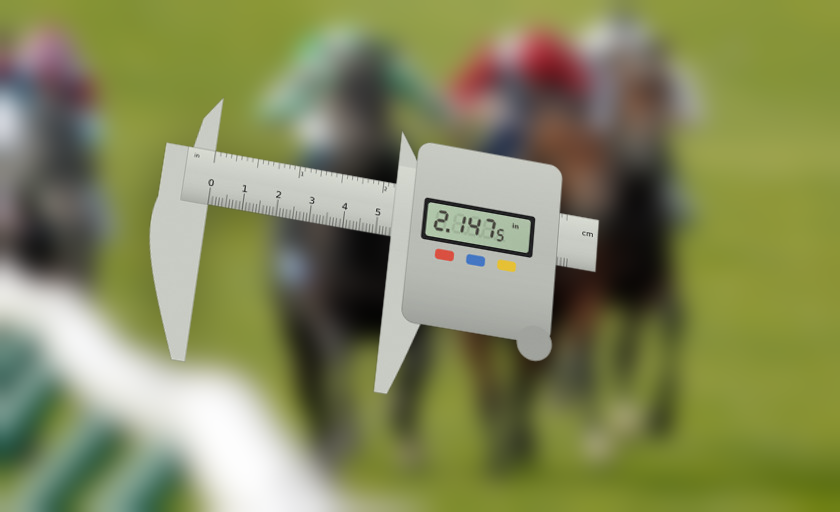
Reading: 2.1475in
